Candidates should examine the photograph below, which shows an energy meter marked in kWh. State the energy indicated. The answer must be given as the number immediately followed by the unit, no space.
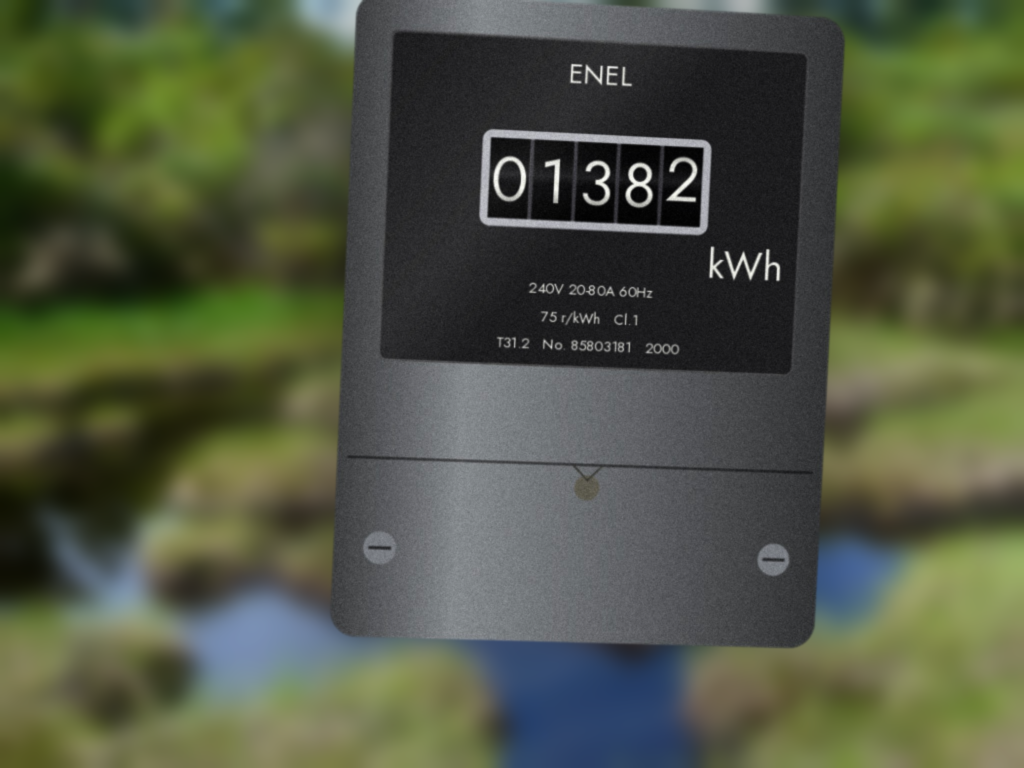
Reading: 1382kWh
